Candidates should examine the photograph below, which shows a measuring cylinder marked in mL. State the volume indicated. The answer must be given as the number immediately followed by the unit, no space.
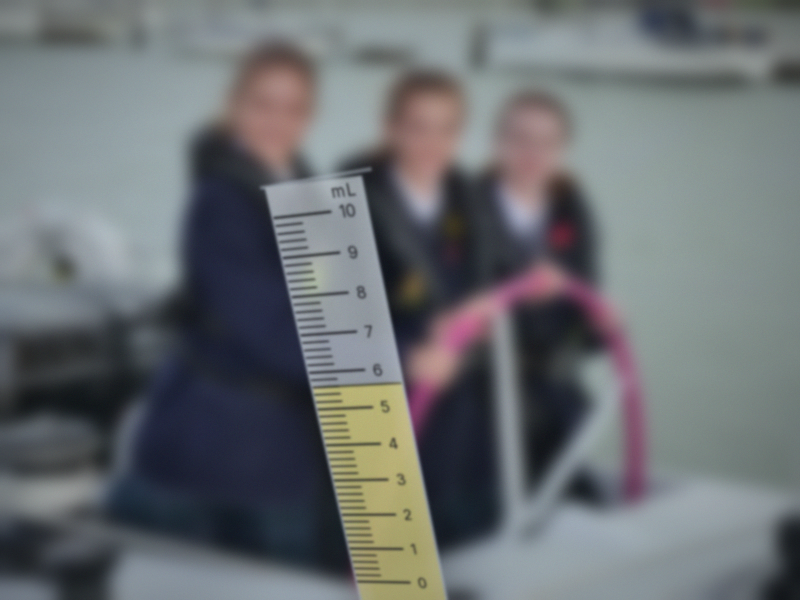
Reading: 5.6mL
